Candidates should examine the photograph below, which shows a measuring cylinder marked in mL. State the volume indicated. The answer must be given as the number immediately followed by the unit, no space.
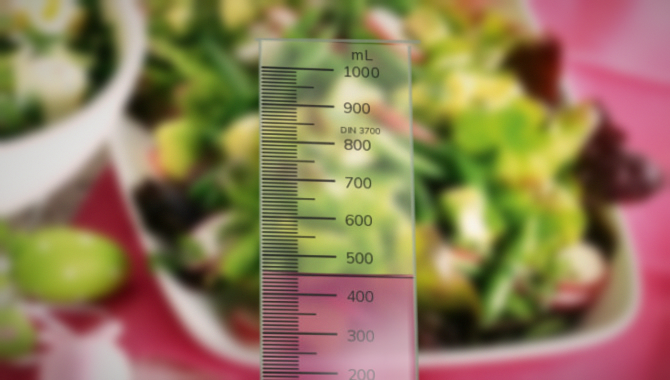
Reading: 450mL
